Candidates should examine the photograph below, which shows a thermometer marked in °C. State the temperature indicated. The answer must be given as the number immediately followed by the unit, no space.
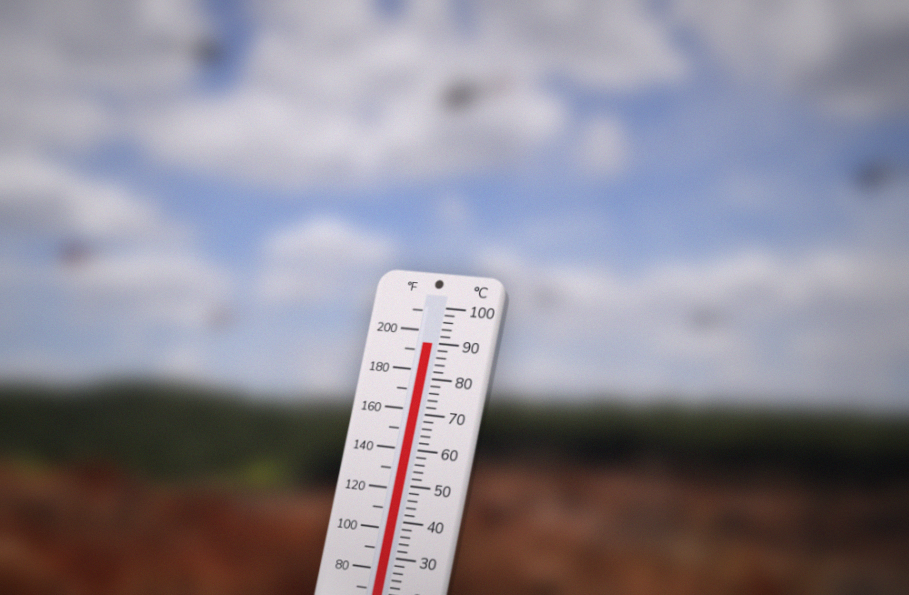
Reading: 90°C
